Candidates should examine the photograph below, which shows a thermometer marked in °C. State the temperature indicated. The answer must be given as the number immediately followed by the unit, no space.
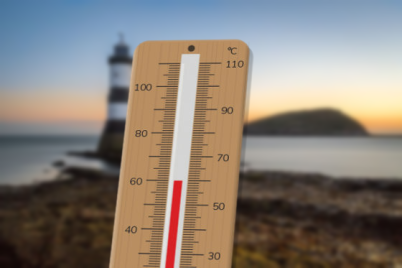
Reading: 60°C
